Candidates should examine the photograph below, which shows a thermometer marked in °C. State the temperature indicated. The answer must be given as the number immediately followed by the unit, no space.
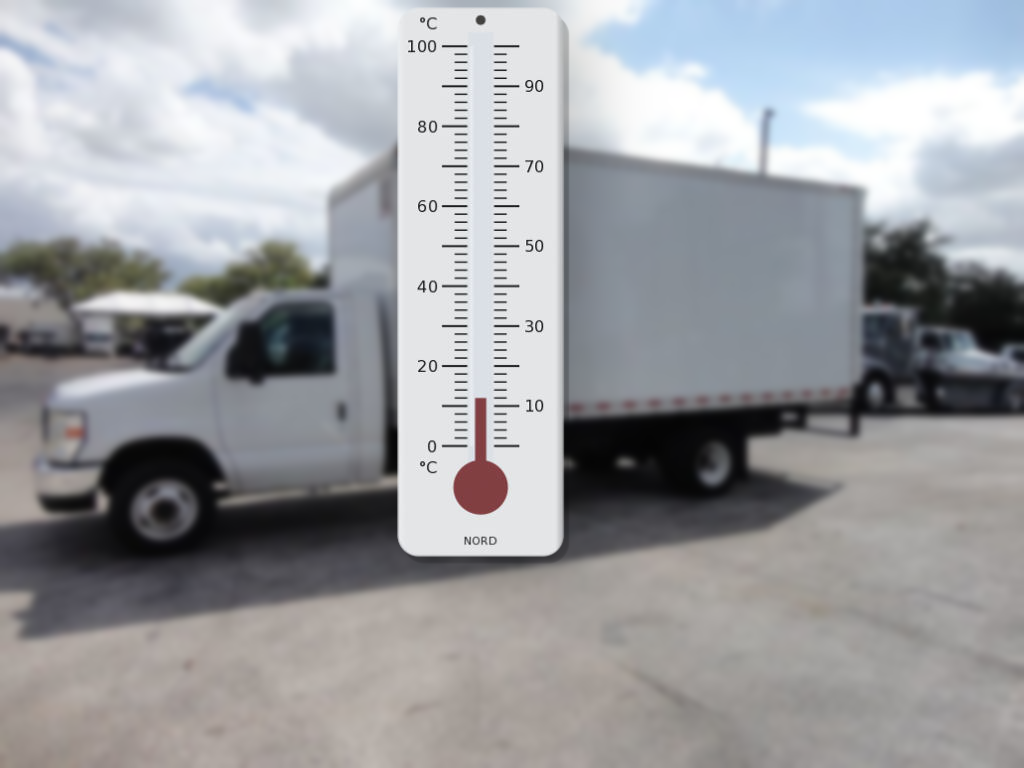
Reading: 12°C
